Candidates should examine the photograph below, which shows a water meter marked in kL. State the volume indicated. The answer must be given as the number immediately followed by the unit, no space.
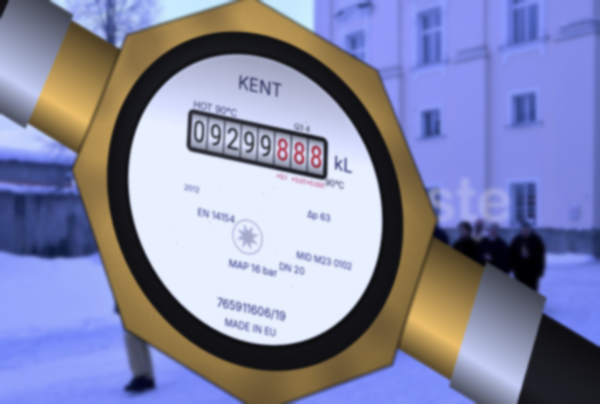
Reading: 9299.888kL
